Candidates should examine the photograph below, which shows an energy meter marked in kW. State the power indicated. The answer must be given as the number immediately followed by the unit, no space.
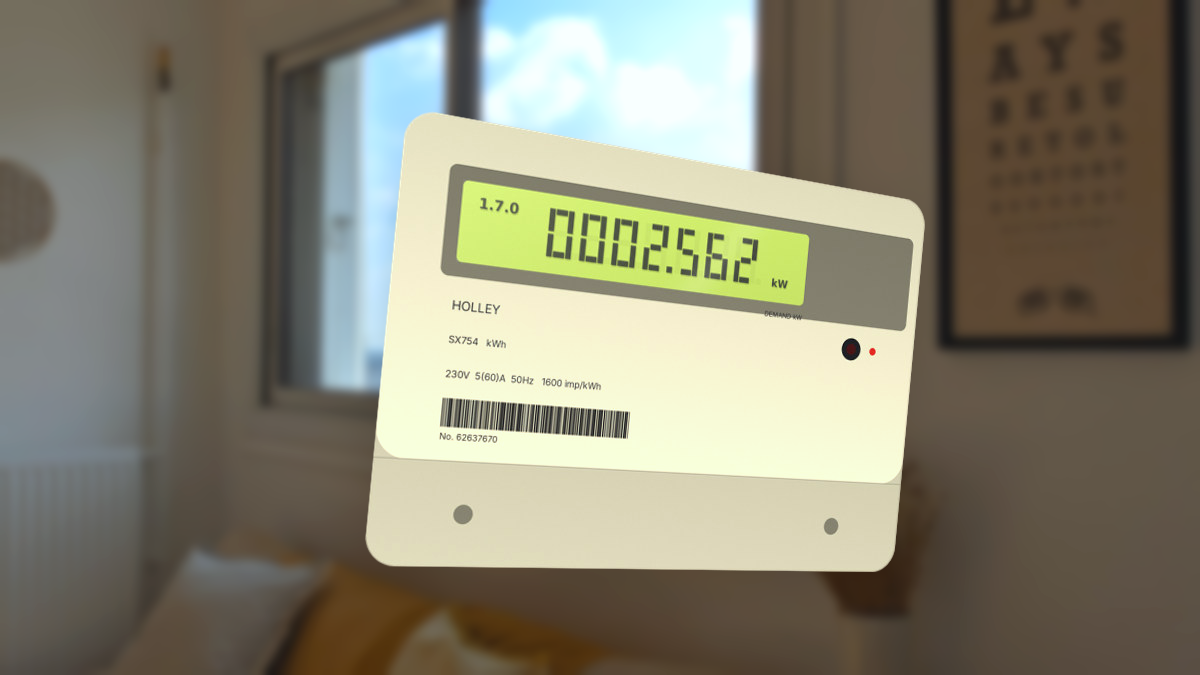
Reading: 2.562kW
